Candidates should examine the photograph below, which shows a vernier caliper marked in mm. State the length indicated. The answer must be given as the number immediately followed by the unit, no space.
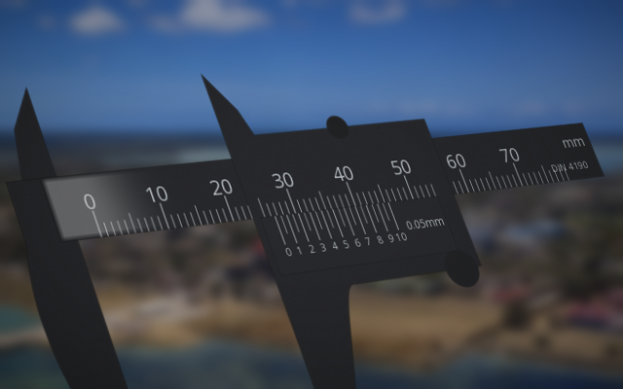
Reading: 26.6mm
